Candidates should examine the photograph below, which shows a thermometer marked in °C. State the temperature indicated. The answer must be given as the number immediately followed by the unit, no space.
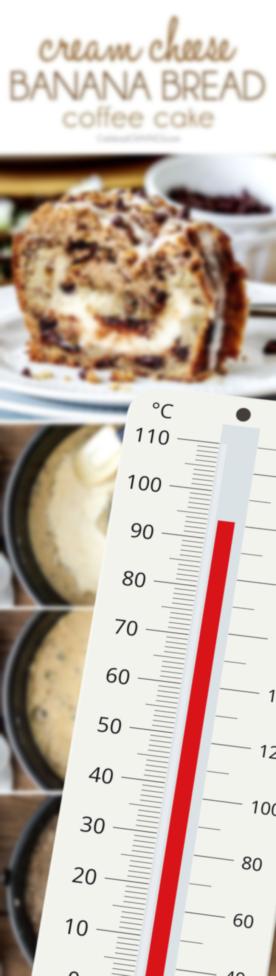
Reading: 94°C
